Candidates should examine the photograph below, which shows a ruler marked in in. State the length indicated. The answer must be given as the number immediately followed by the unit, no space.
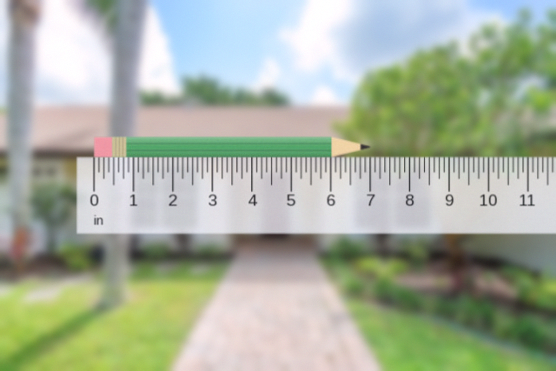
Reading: 7in
